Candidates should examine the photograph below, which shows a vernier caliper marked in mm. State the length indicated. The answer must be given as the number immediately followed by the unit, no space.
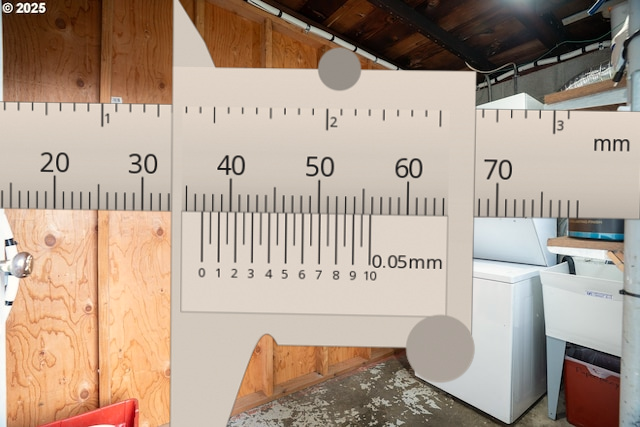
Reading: 36.8mm
